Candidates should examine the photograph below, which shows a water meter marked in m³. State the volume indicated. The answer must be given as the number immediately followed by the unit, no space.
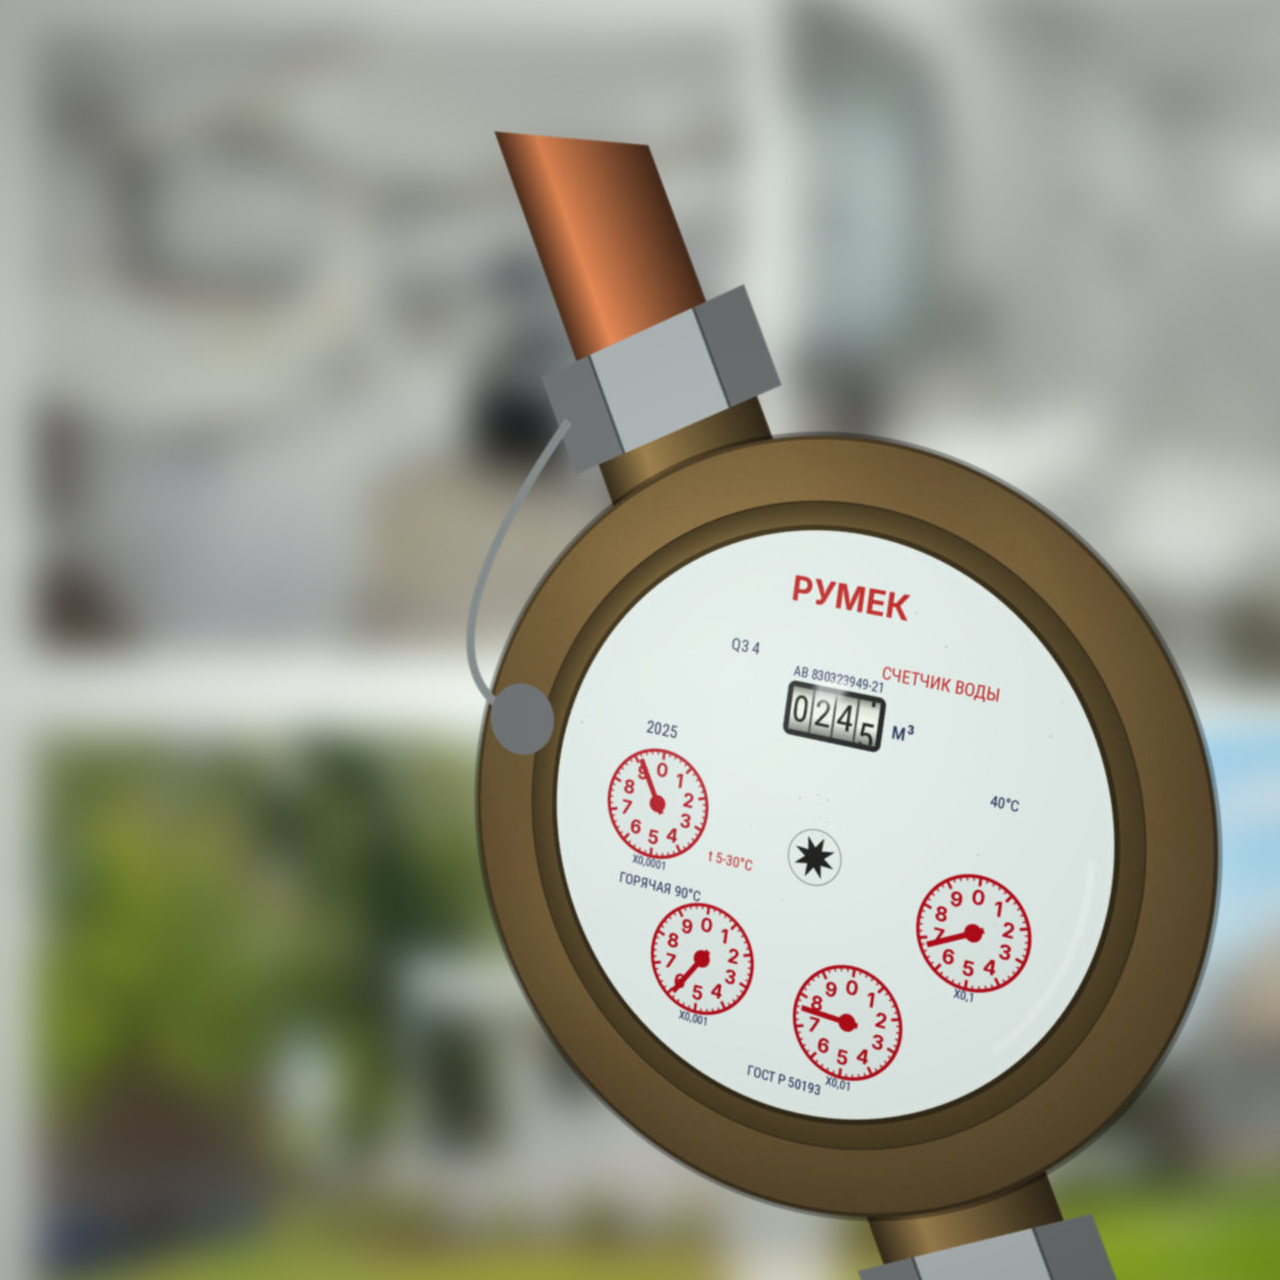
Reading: 244.6759m³
